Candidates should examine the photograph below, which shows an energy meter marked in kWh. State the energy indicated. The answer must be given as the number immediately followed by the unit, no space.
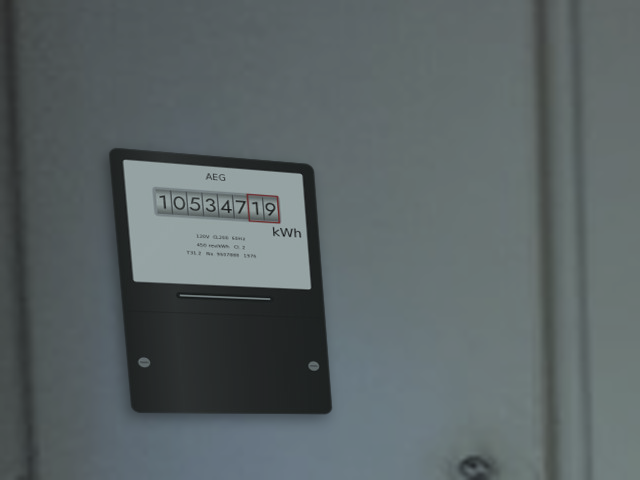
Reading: 105347.19kWh
